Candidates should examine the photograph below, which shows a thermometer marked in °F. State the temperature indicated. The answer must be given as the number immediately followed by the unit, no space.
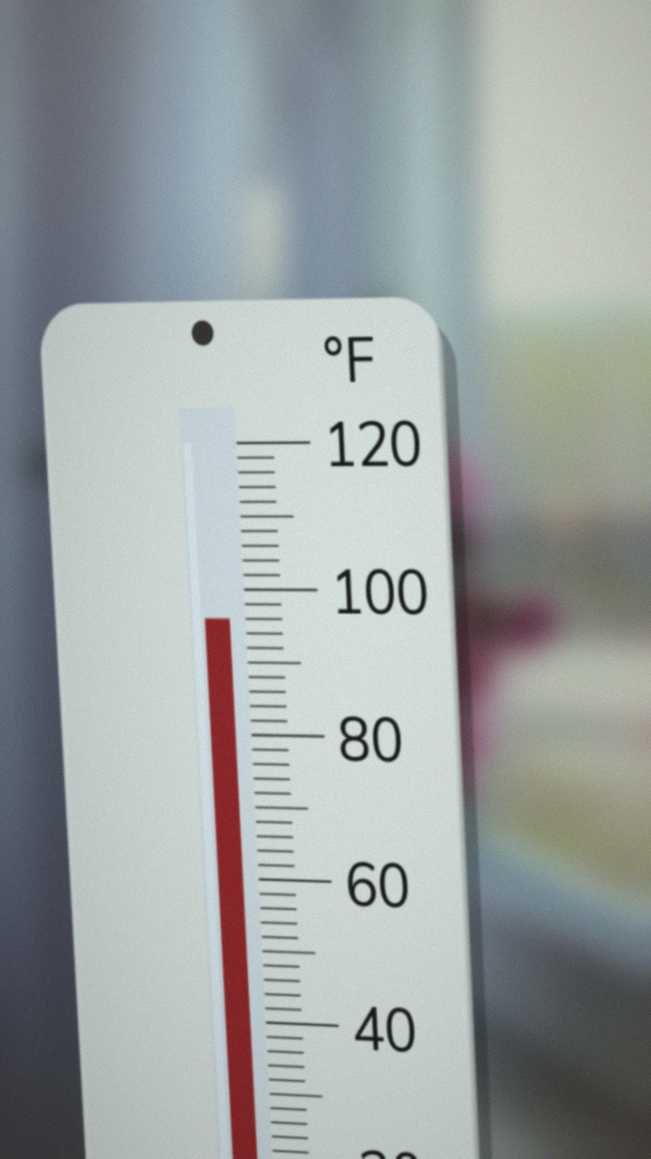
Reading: 96°F
